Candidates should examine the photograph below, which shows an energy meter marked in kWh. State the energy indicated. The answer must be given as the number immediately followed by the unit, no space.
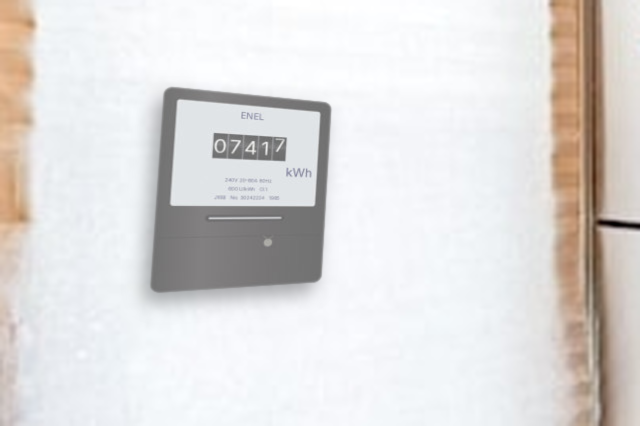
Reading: 7417kWh
